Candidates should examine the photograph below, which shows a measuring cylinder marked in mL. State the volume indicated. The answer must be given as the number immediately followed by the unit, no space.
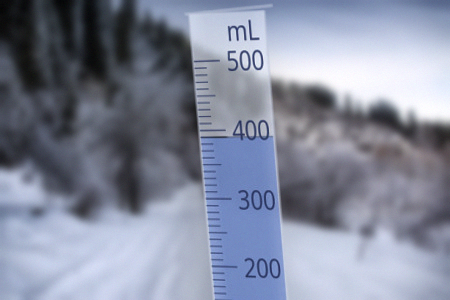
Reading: 390mL
